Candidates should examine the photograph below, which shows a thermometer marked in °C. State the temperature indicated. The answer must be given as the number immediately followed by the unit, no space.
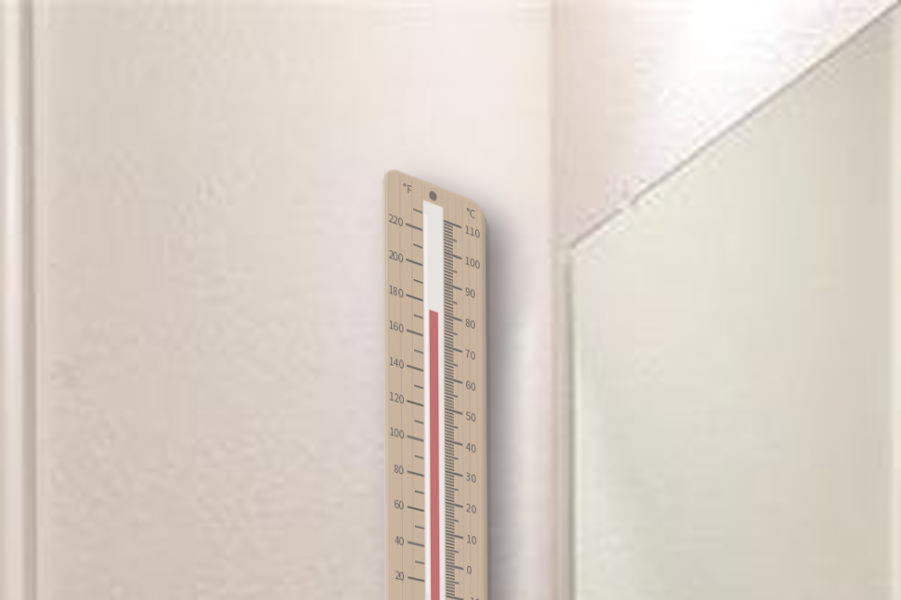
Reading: 80°C
